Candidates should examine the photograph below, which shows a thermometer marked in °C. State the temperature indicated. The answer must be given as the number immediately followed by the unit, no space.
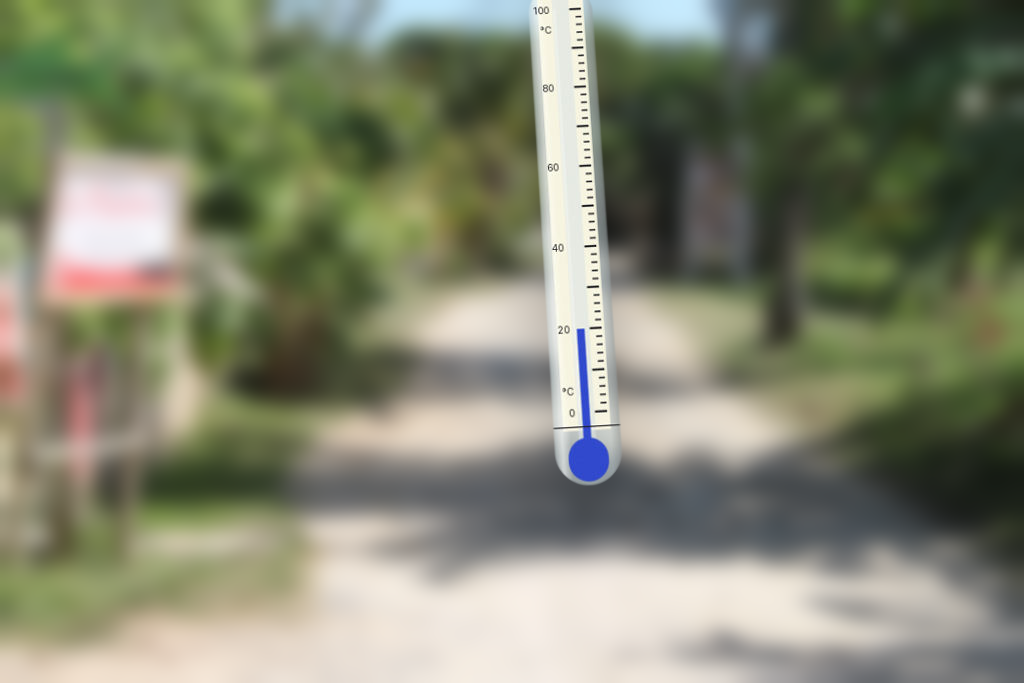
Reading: 20°C
